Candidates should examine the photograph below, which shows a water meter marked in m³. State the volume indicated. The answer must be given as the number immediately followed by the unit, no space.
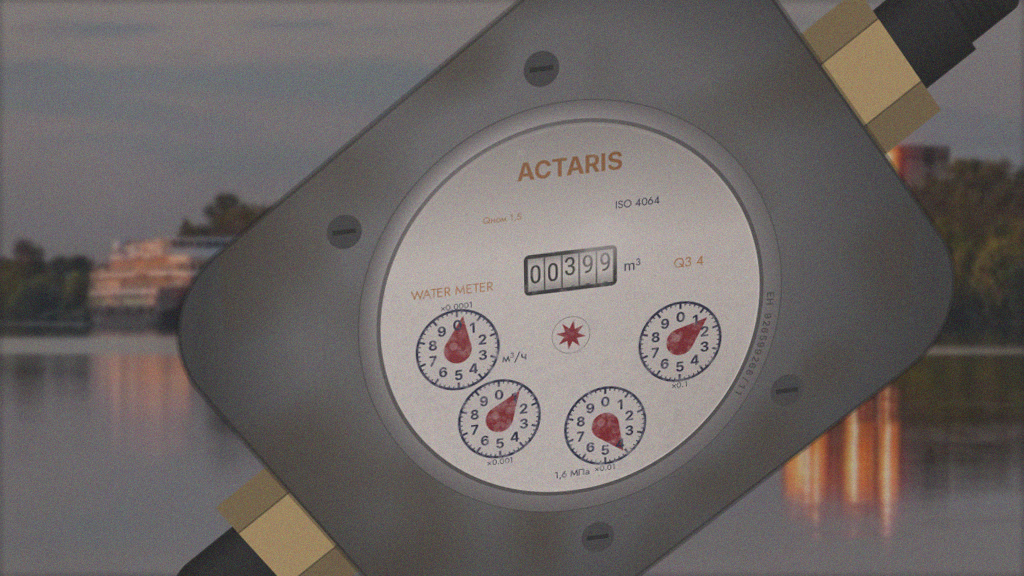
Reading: 399.1410m³
